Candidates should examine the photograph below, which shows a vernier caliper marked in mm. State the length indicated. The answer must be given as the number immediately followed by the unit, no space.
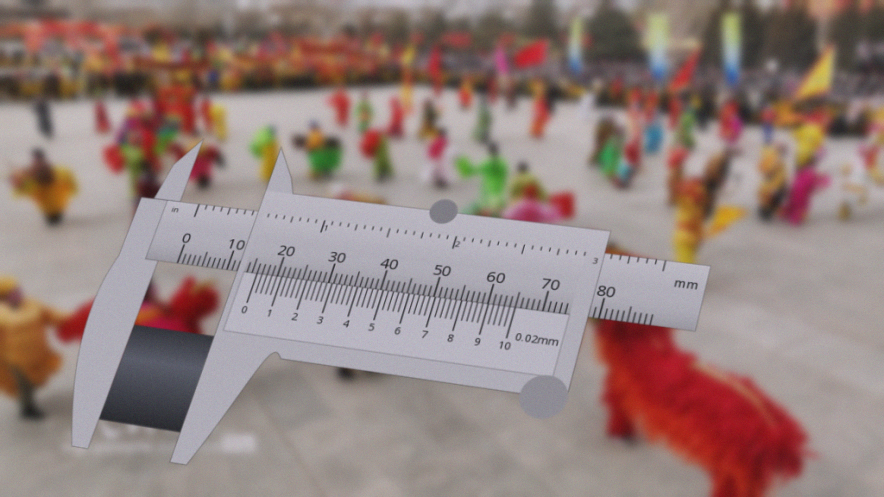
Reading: 16.0mm
